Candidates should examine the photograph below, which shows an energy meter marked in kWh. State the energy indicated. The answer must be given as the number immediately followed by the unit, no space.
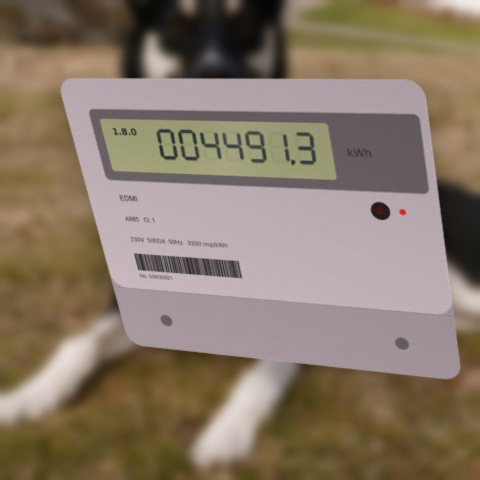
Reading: 4491.3kWh
